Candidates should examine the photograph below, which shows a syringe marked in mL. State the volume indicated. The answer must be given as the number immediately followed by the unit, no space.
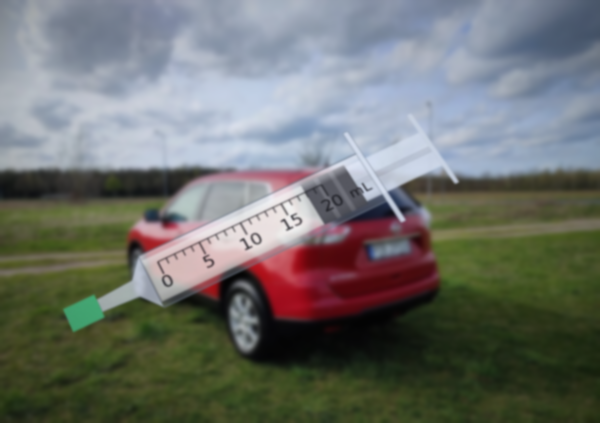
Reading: 18mL
